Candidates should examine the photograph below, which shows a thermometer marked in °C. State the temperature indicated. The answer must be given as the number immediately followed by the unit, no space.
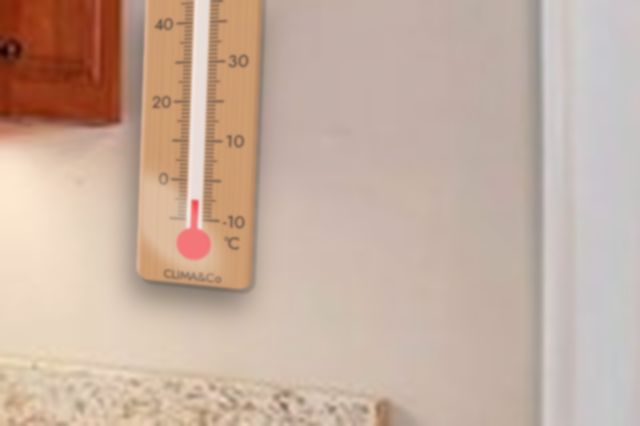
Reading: -5°C
